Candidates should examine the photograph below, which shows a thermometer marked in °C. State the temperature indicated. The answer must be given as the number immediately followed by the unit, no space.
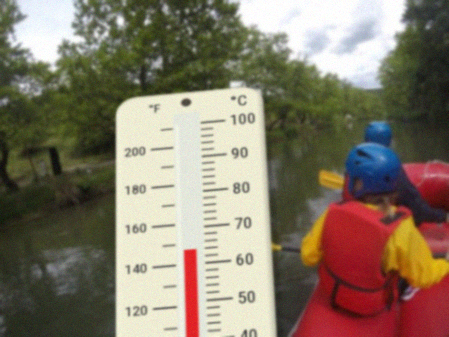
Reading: 64°C
